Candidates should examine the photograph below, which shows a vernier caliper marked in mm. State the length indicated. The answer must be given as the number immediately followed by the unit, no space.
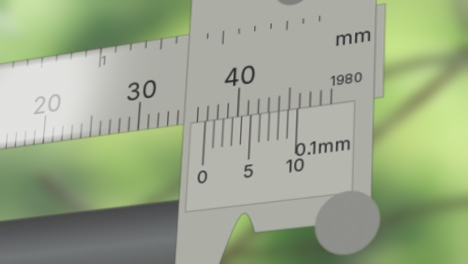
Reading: 36.8mm
